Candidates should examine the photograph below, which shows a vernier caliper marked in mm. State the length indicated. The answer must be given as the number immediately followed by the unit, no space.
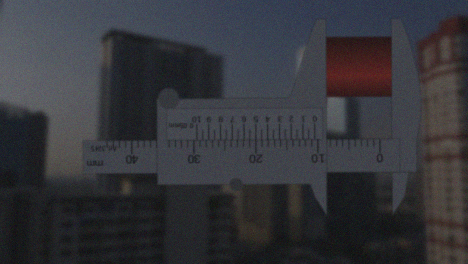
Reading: 10.5mm
